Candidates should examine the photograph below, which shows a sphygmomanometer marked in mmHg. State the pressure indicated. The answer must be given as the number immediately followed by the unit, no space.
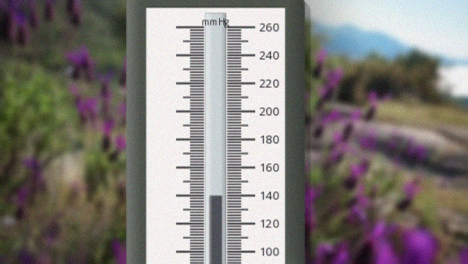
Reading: 140mmHg
